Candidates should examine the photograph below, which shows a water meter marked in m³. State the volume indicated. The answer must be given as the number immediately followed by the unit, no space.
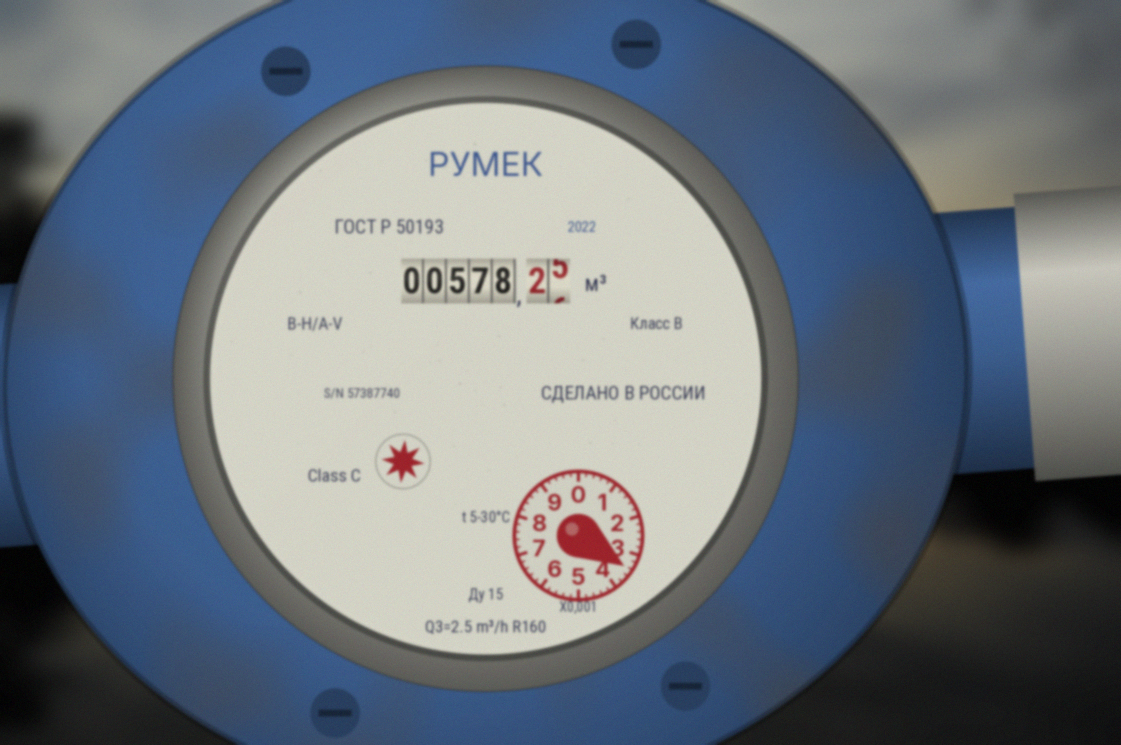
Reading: 578.253m³
